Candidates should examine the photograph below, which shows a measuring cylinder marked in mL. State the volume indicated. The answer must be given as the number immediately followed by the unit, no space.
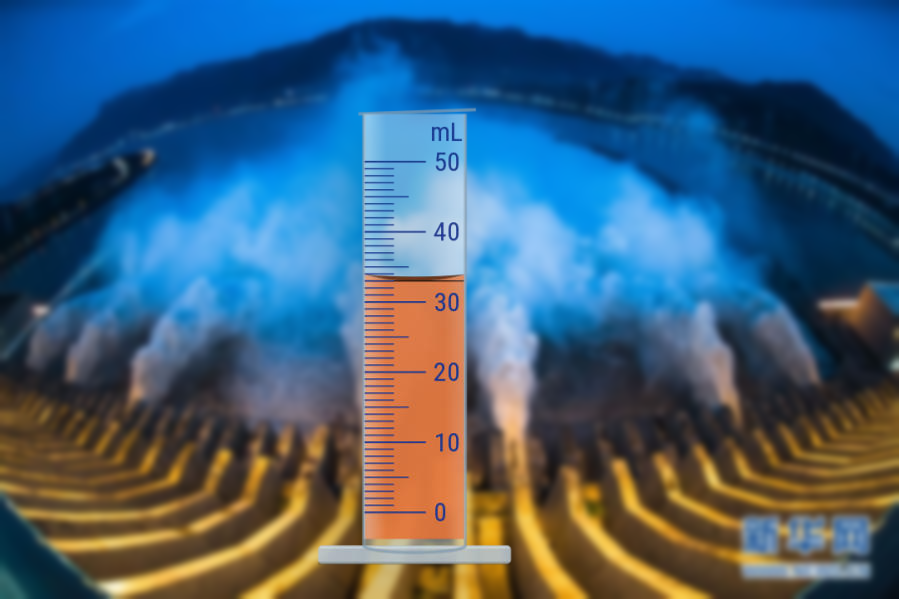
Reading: 33mL
